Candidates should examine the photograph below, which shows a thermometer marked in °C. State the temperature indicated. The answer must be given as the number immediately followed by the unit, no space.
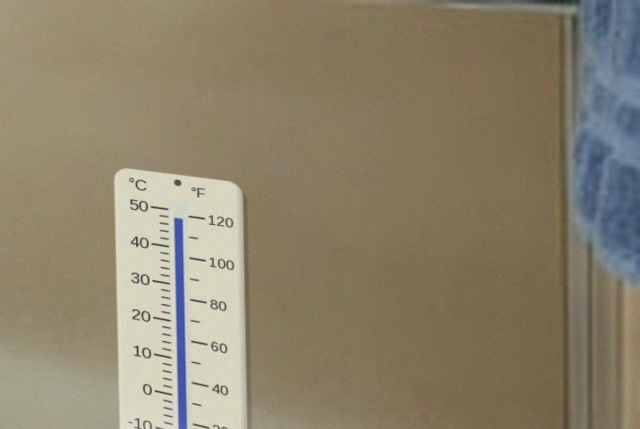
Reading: 48°C
